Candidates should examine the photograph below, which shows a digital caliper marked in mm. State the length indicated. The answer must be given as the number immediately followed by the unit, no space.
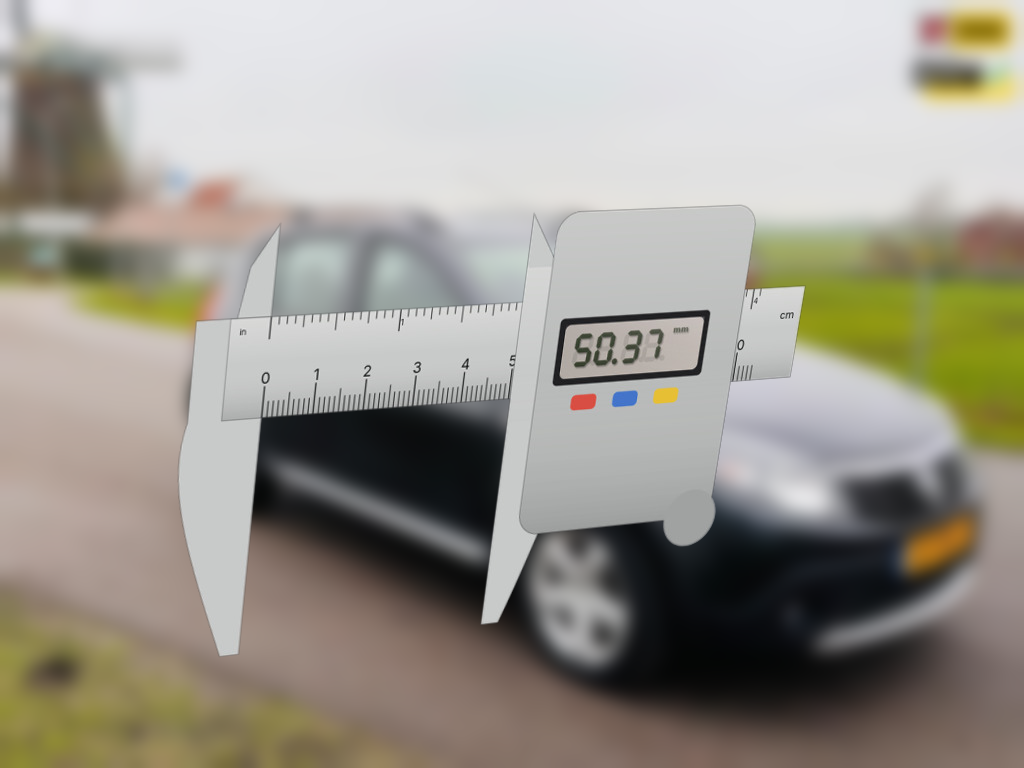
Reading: 50.37mm
